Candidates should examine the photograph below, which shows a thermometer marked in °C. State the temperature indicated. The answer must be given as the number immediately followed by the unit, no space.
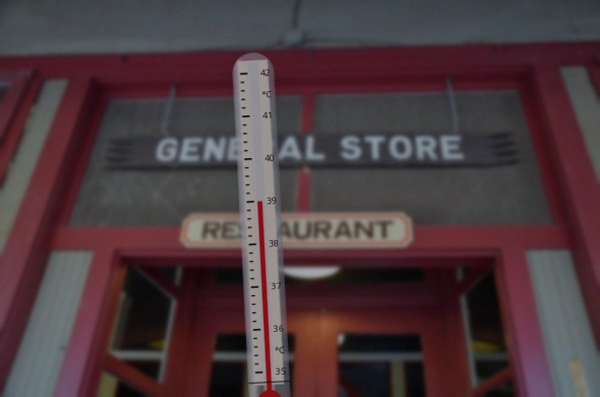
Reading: 39°C
